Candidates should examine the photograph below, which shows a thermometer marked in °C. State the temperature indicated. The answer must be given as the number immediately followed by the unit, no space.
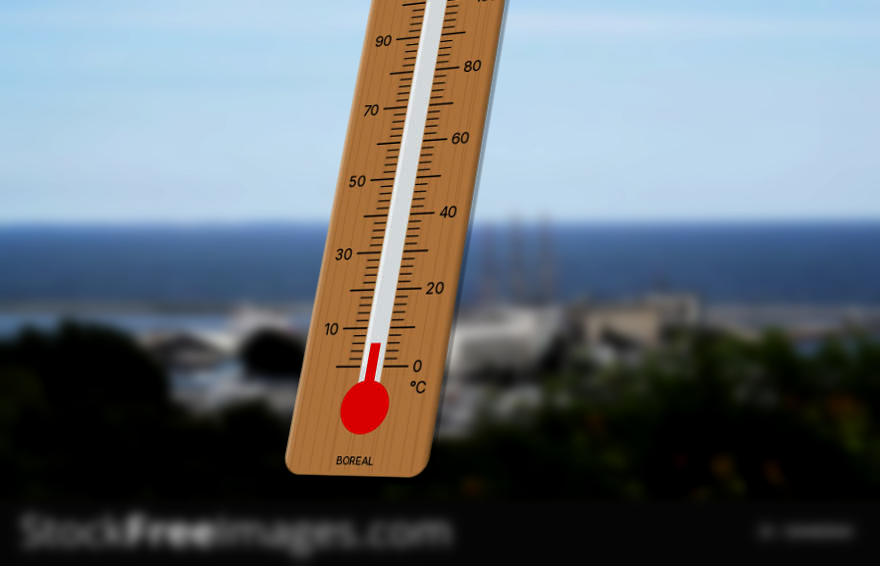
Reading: 6°C
